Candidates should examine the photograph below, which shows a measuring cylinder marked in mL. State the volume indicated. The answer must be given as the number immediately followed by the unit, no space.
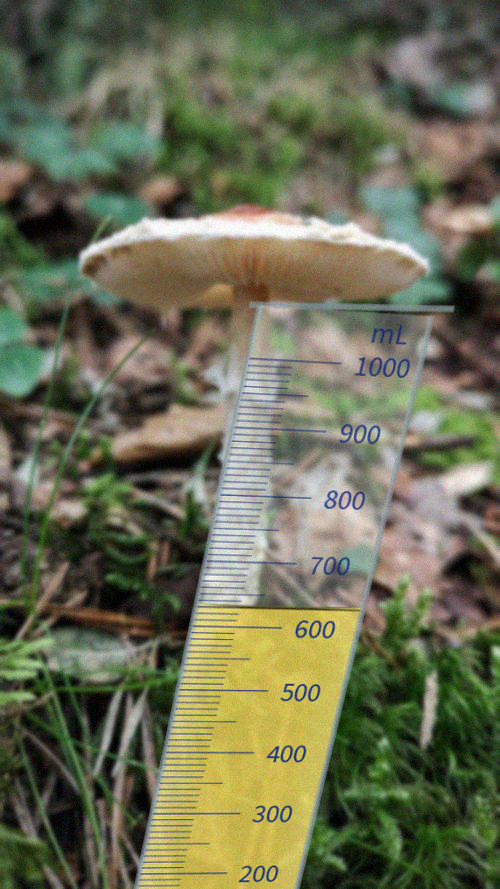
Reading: 630mL
